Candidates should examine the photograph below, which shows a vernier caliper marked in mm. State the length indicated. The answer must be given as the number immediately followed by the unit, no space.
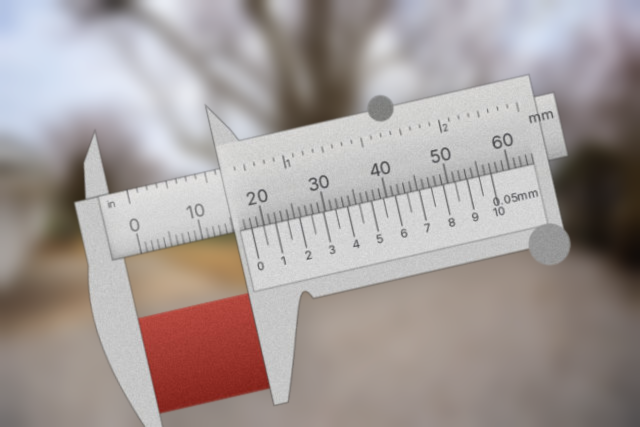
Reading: 18.0mm
